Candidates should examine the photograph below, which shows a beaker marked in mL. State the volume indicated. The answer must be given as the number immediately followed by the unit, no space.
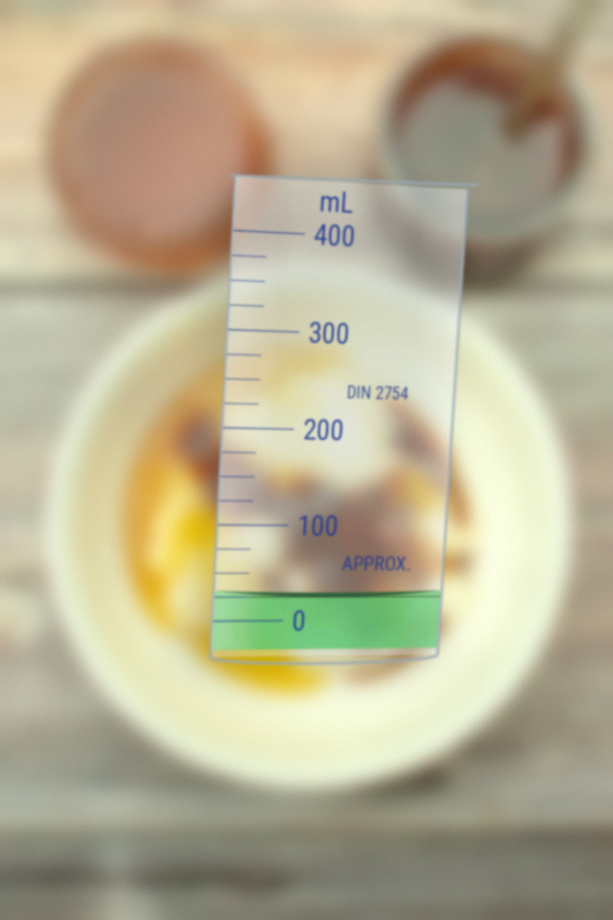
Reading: 25mL
